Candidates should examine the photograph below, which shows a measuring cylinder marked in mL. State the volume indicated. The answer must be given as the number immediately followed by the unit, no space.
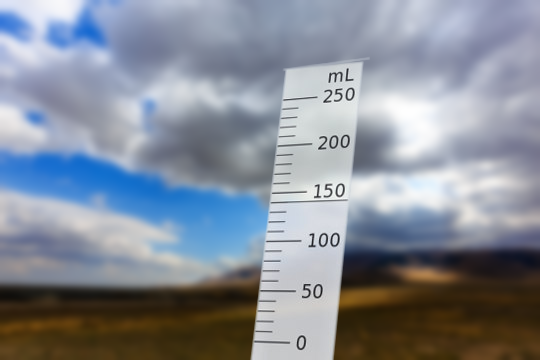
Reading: 140mL
